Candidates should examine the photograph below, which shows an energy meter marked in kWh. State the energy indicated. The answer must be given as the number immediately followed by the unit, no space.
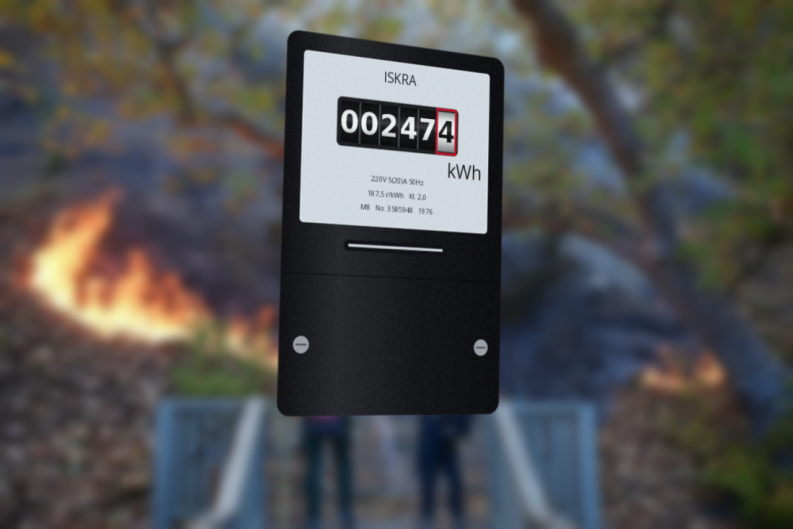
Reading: 247.4kWh
